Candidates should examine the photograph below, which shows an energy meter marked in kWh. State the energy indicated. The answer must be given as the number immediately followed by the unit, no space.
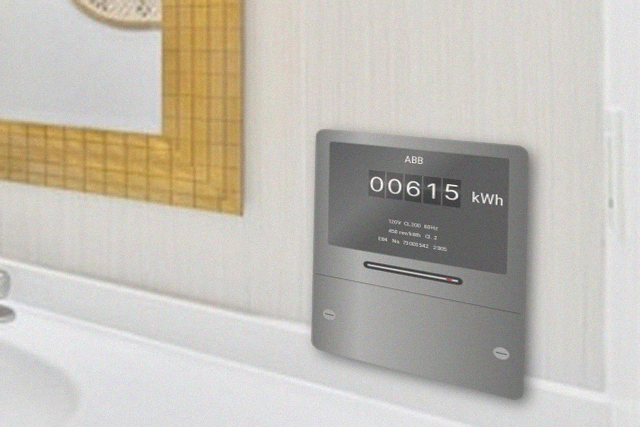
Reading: 615kWh
